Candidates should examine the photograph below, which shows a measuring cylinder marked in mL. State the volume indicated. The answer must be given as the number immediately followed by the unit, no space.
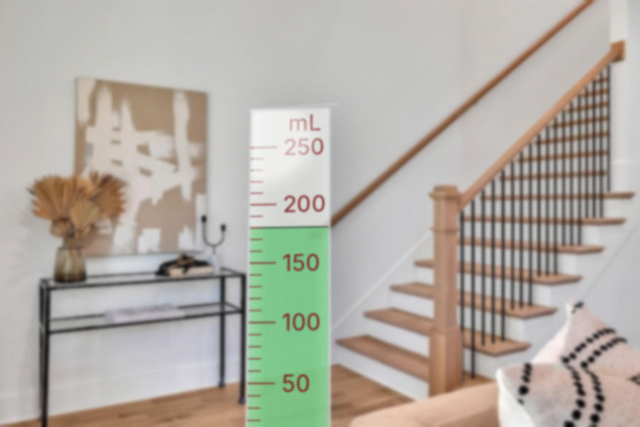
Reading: 180mL
